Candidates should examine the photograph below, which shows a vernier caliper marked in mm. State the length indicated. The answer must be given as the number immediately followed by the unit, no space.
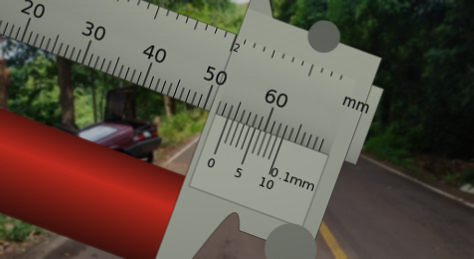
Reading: 54.0mm
